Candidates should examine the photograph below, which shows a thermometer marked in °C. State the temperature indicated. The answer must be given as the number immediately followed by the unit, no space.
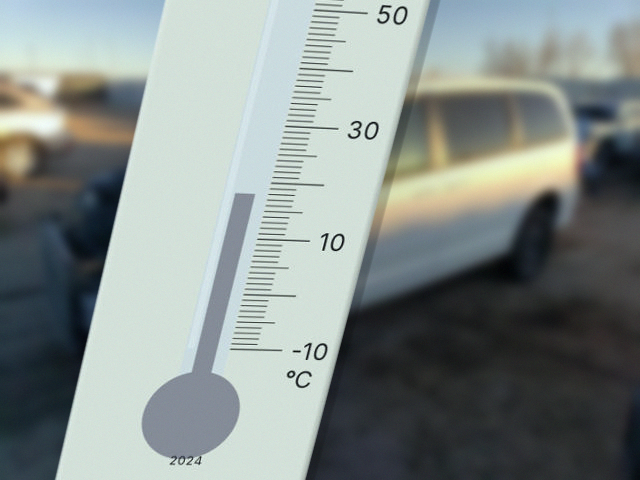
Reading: 18°C
